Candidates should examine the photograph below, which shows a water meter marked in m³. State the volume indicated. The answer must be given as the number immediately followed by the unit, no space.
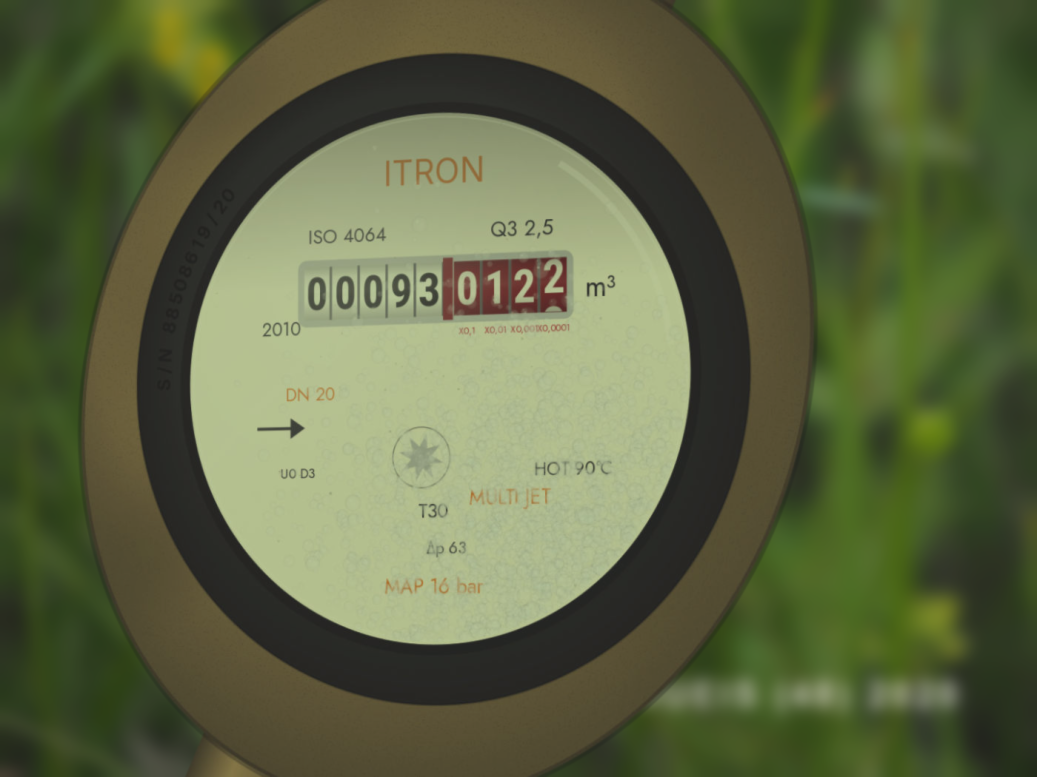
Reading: 93.0122m³
